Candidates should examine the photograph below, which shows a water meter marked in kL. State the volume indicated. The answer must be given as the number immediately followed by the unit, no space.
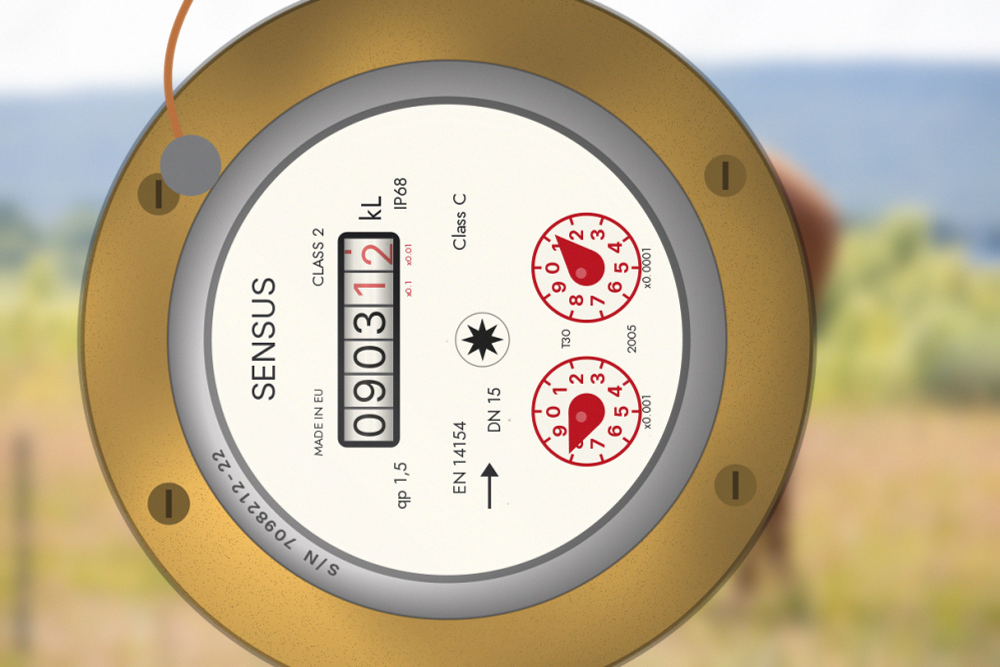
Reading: 903.1181kL
